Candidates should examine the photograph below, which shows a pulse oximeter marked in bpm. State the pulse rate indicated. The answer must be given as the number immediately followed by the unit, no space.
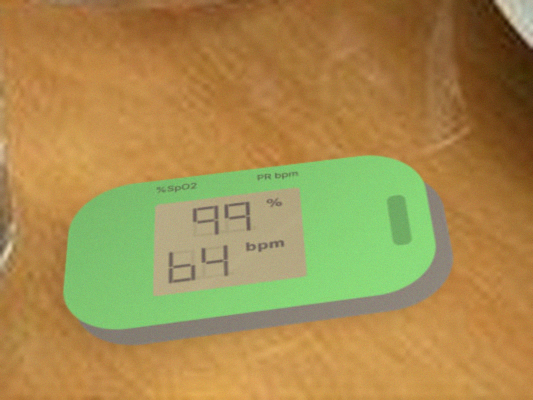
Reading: 64bpm
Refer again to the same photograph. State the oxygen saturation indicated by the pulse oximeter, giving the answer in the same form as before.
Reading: 99%
